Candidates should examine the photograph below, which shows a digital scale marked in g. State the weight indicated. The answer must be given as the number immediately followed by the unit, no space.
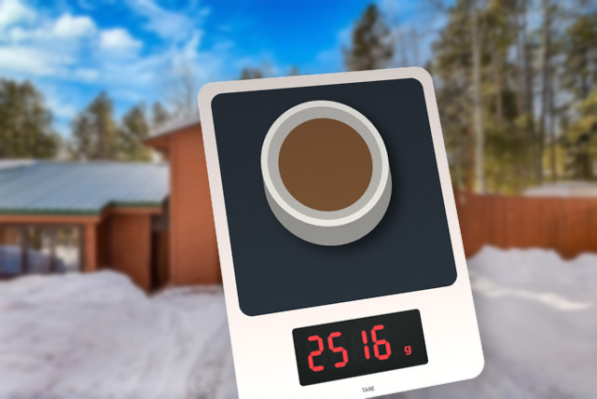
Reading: 2516g
